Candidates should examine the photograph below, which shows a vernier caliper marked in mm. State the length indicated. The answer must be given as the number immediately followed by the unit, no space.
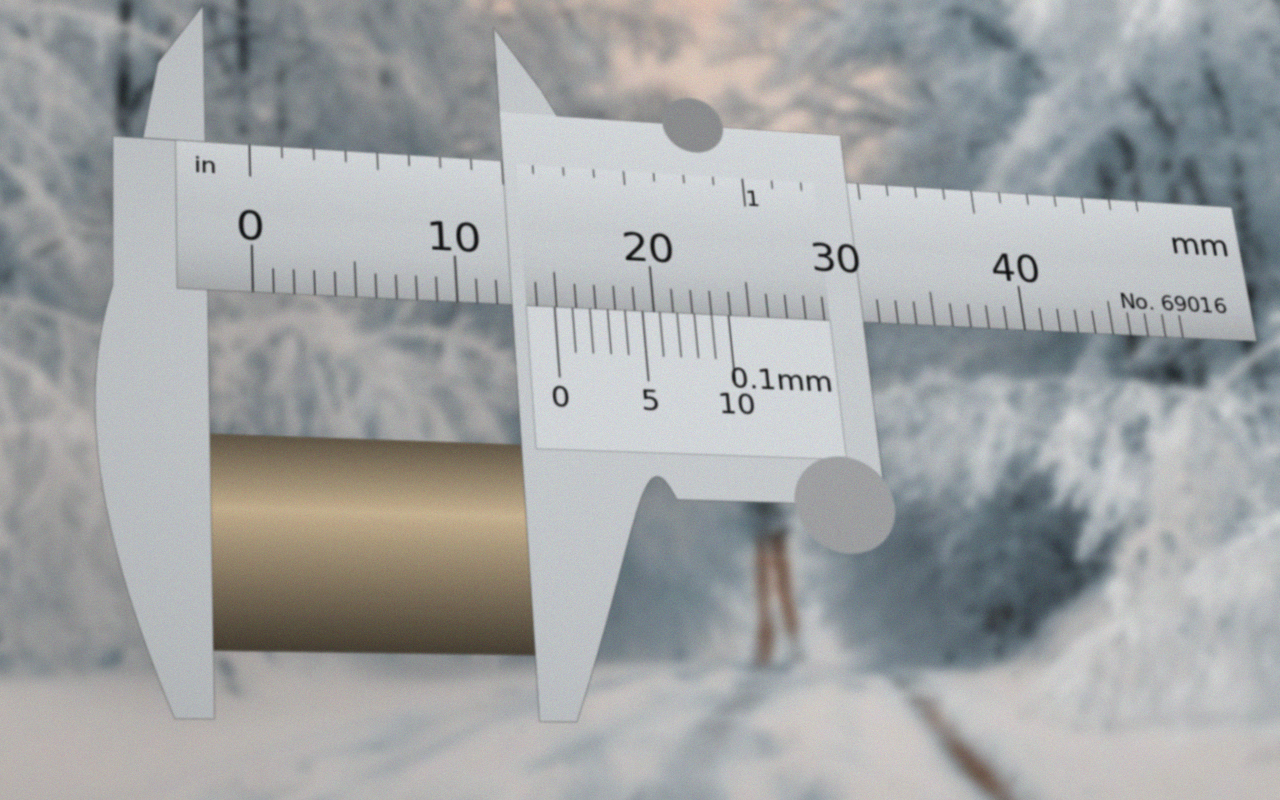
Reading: 14.9mm
